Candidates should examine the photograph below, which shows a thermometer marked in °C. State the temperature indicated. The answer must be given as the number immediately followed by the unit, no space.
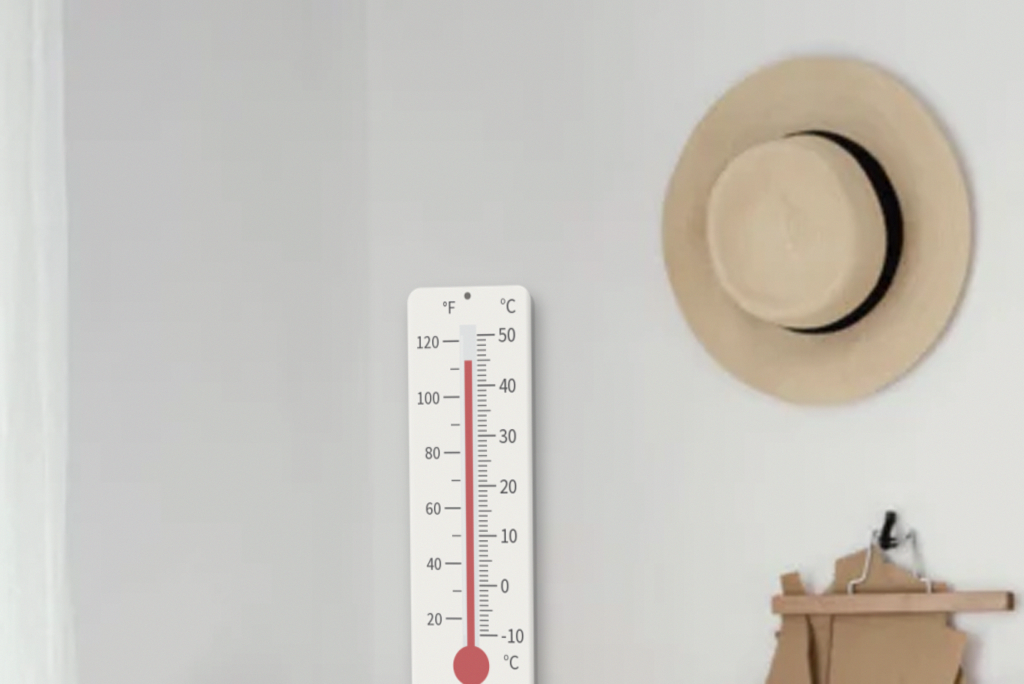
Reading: 45°C
